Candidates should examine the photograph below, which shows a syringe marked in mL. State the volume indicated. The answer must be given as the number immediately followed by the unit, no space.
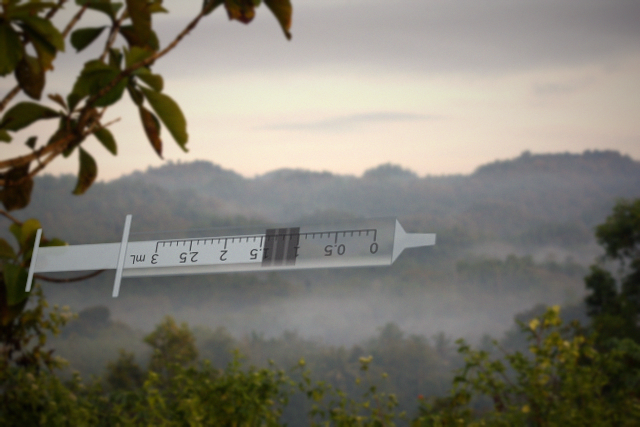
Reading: 1mL
